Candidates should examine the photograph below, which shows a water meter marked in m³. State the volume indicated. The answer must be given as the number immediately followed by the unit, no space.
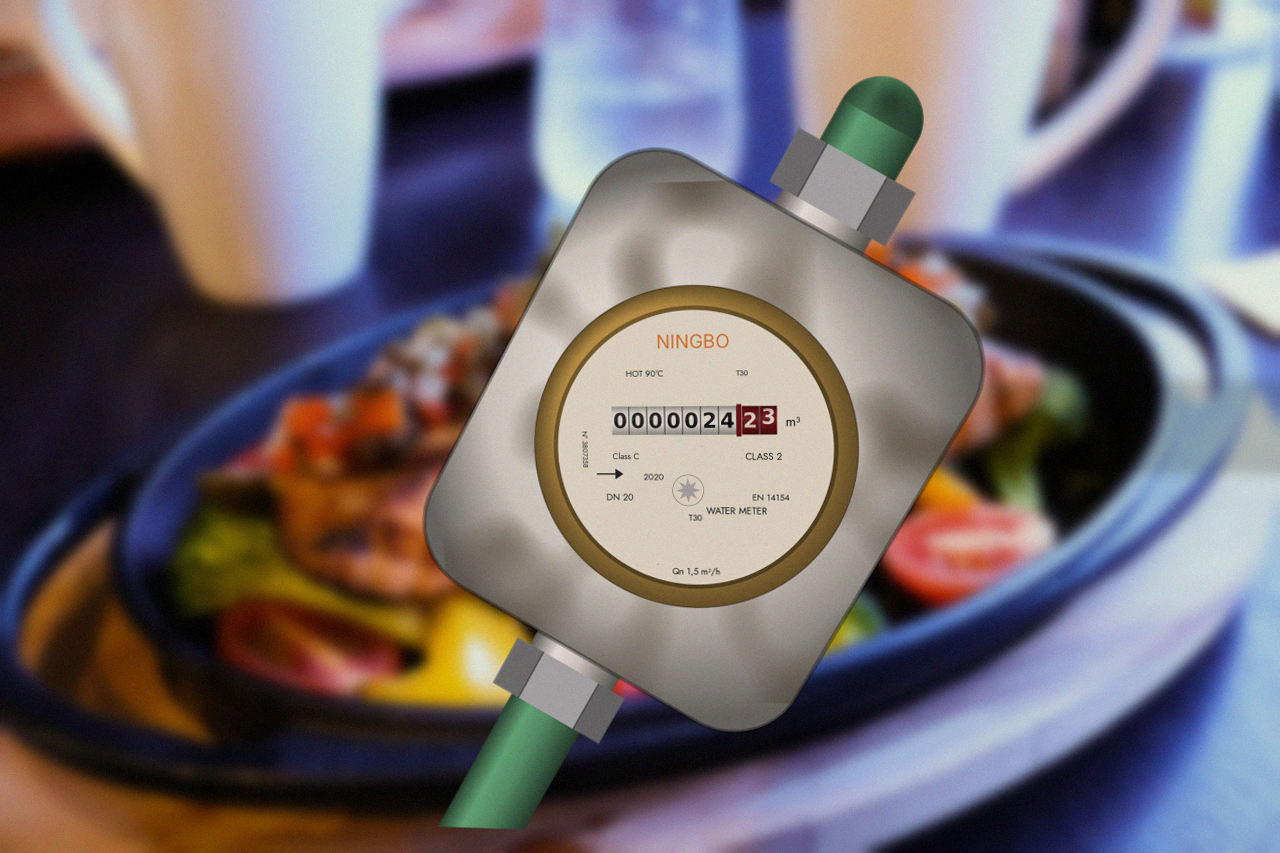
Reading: 24.23m³
